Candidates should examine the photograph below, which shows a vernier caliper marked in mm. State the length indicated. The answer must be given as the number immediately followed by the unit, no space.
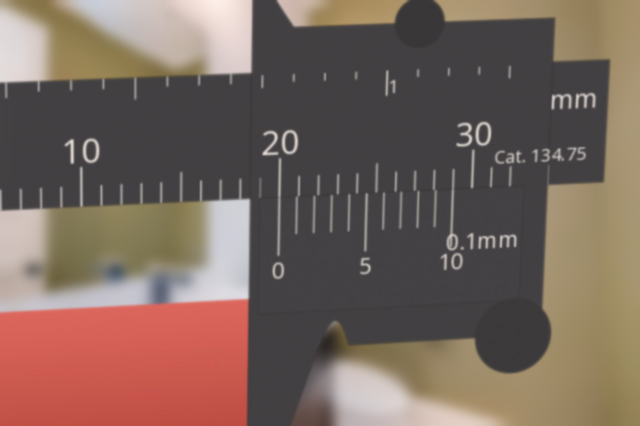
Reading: 20.0mm
